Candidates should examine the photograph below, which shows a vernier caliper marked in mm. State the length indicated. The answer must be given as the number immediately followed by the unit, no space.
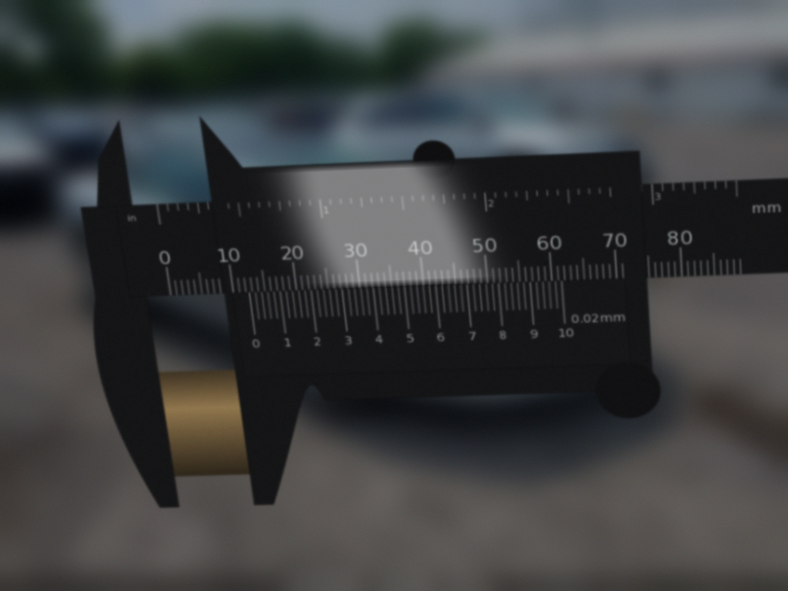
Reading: 12.5mm
